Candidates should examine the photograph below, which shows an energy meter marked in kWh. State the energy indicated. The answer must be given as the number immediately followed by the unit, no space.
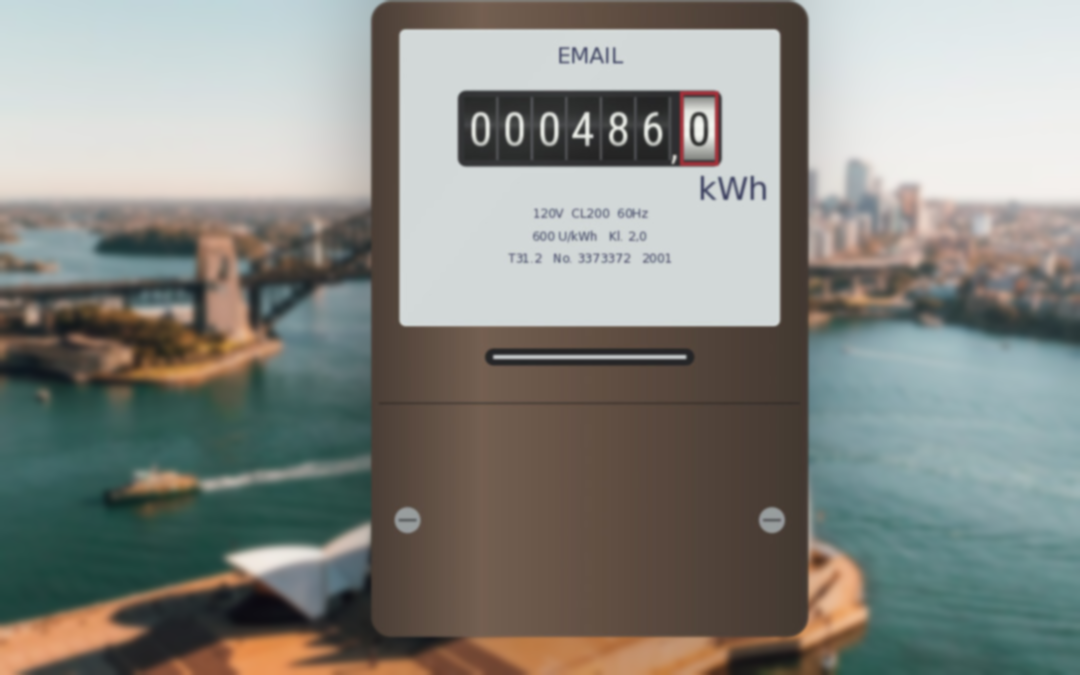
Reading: 486.0kWh
